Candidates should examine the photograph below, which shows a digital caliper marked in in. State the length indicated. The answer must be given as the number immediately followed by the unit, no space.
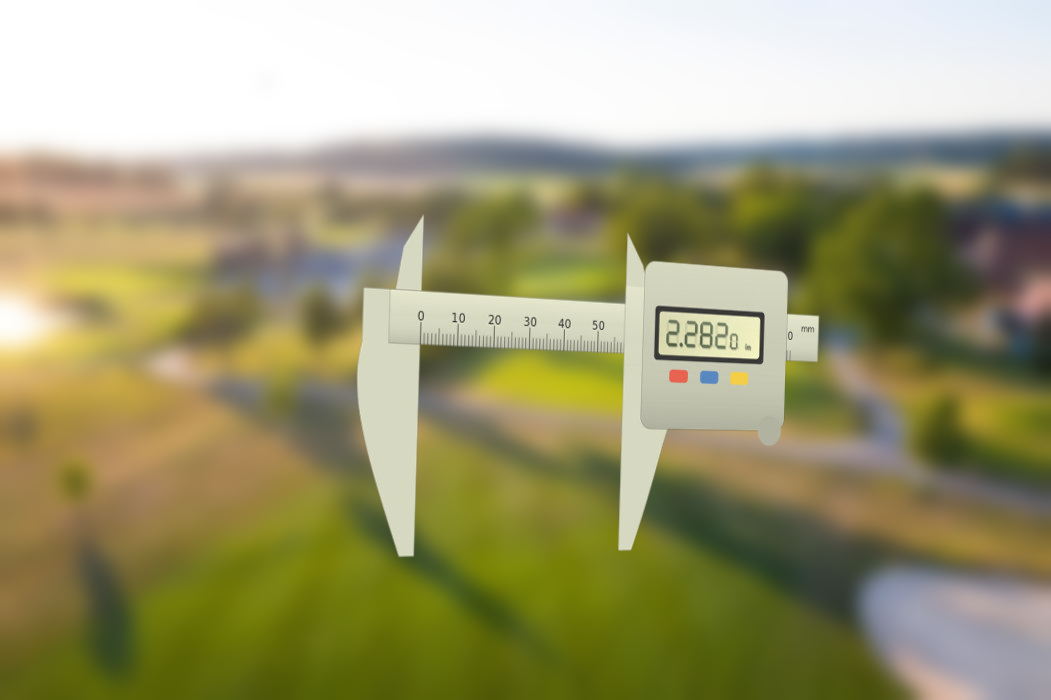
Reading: 2.2820in
